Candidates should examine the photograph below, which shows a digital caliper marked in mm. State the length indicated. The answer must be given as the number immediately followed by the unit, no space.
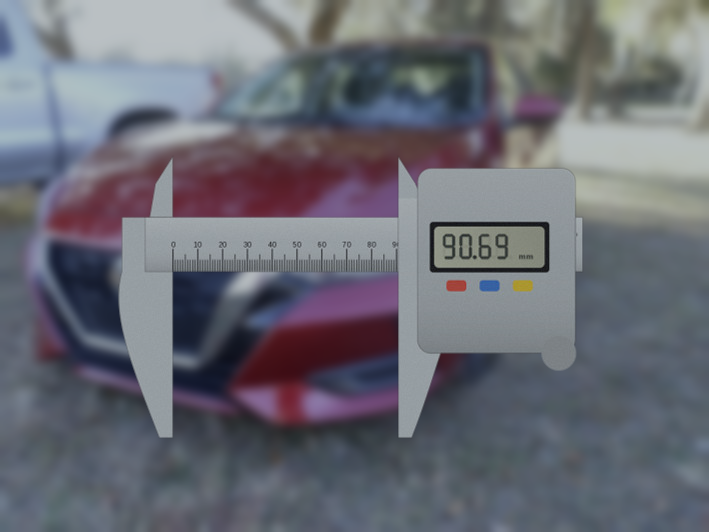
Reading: 90.69mm
